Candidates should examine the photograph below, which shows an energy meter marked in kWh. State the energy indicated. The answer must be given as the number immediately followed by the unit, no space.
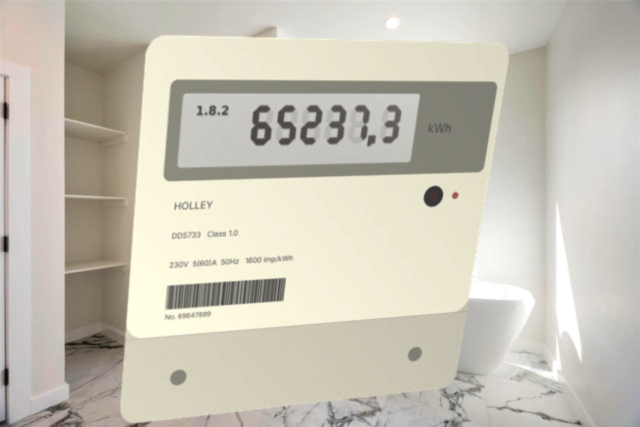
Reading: 65237.3kWh
